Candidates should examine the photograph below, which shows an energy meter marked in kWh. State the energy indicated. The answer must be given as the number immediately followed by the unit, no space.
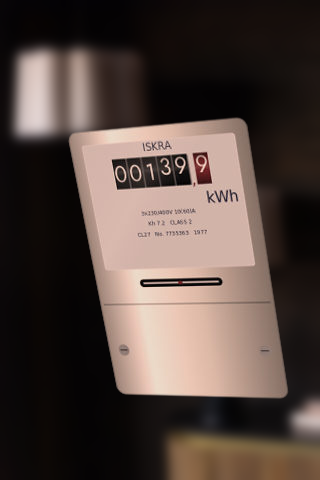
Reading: 139.9kWh
